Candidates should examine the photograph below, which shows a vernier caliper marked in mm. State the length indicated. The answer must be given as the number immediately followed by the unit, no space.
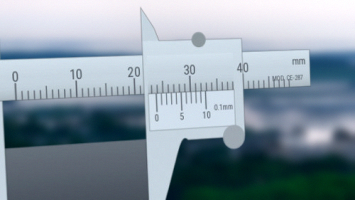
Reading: 23.8mm
